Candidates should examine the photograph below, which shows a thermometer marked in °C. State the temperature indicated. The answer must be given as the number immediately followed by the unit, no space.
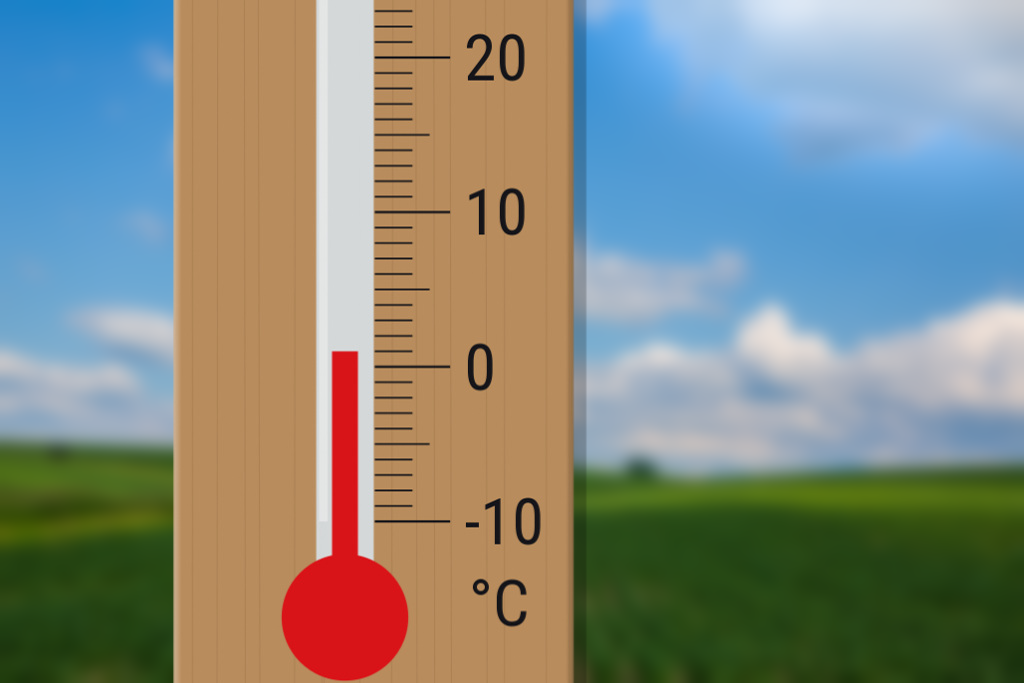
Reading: 1°C
